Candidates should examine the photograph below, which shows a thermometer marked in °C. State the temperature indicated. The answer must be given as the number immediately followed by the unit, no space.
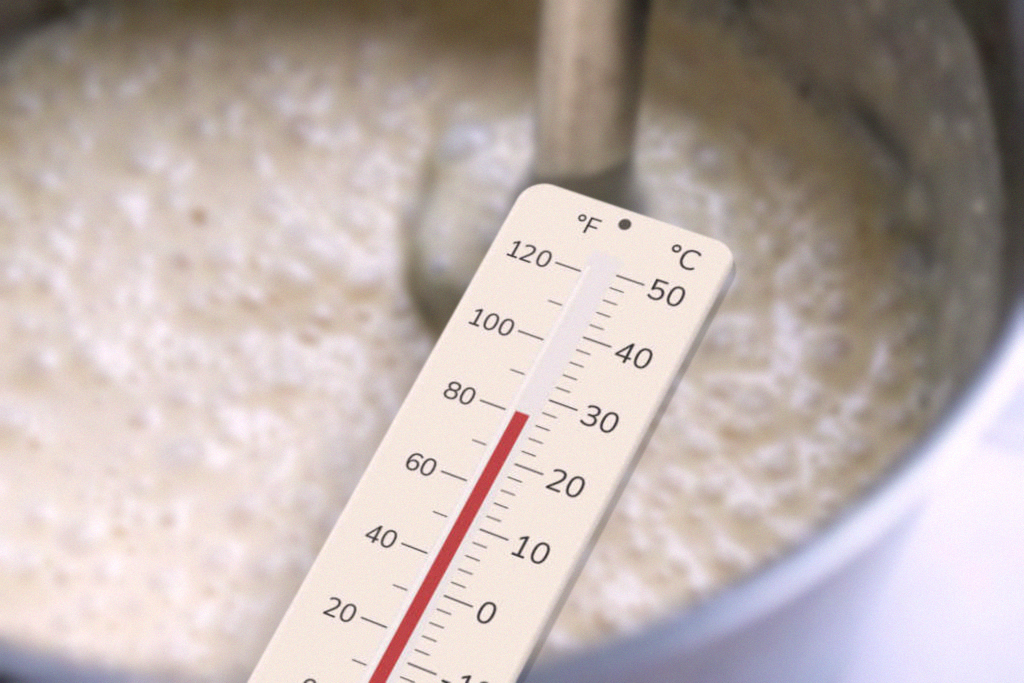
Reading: 27°C
